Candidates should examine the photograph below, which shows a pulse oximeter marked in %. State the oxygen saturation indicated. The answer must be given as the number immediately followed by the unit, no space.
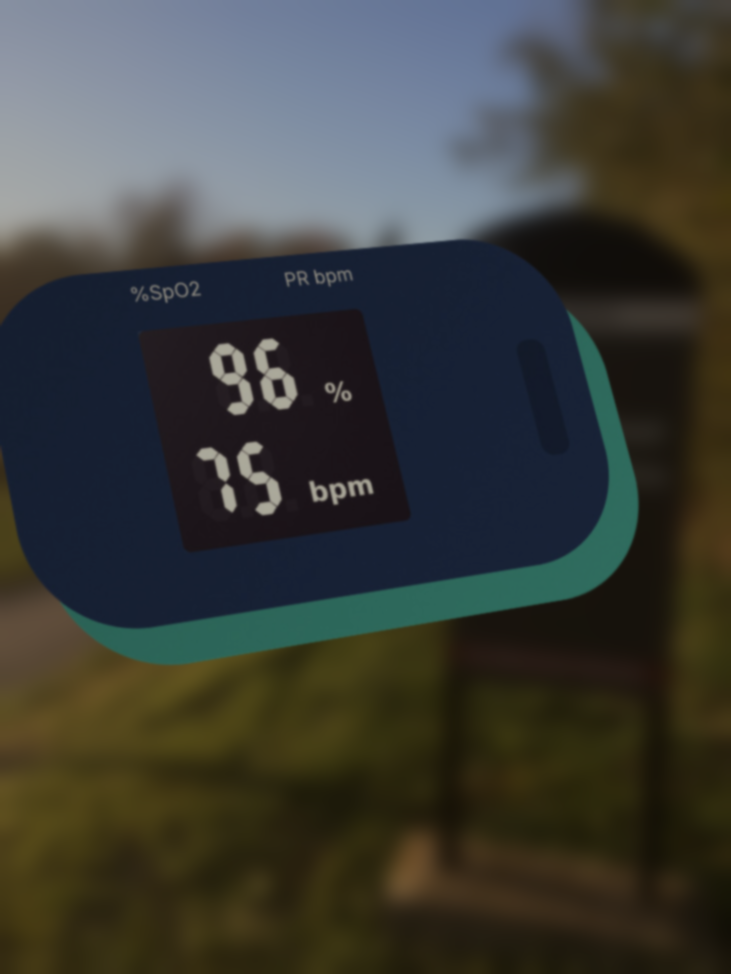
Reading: 96%
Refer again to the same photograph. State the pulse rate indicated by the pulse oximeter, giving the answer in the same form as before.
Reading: 75bpm
